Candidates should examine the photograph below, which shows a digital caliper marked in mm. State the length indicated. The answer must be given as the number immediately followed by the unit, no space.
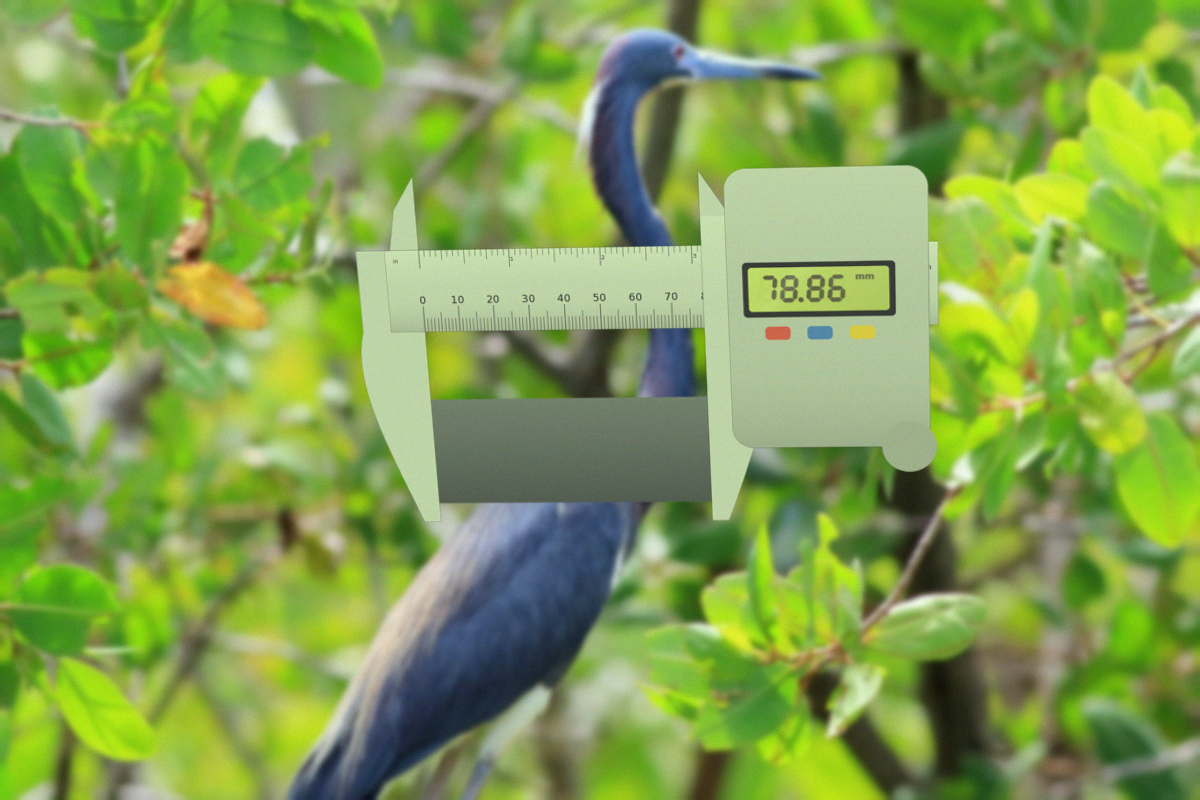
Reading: 78.86mm
